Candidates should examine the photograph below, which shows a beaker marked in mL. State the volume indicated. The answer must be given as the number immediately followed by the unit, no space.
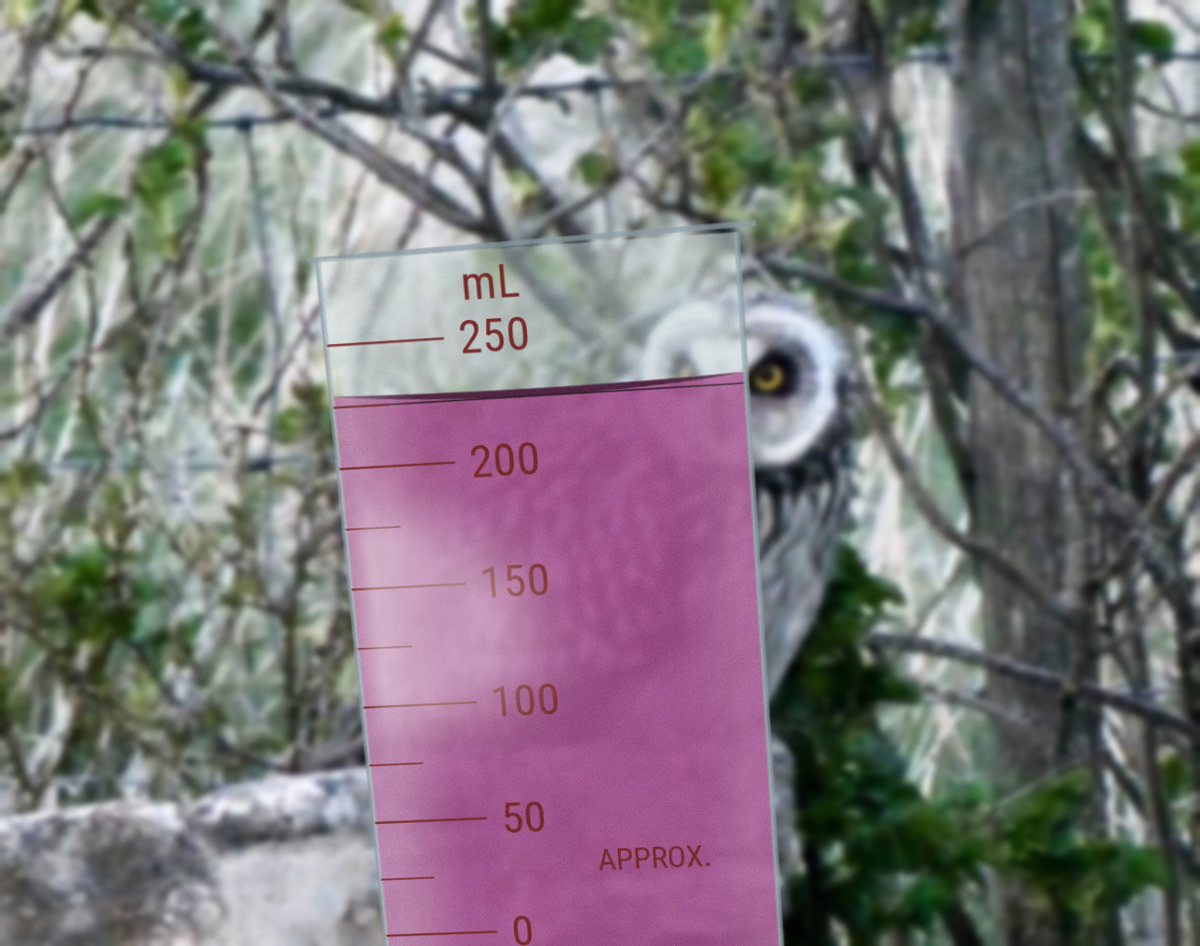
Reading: 225mL
